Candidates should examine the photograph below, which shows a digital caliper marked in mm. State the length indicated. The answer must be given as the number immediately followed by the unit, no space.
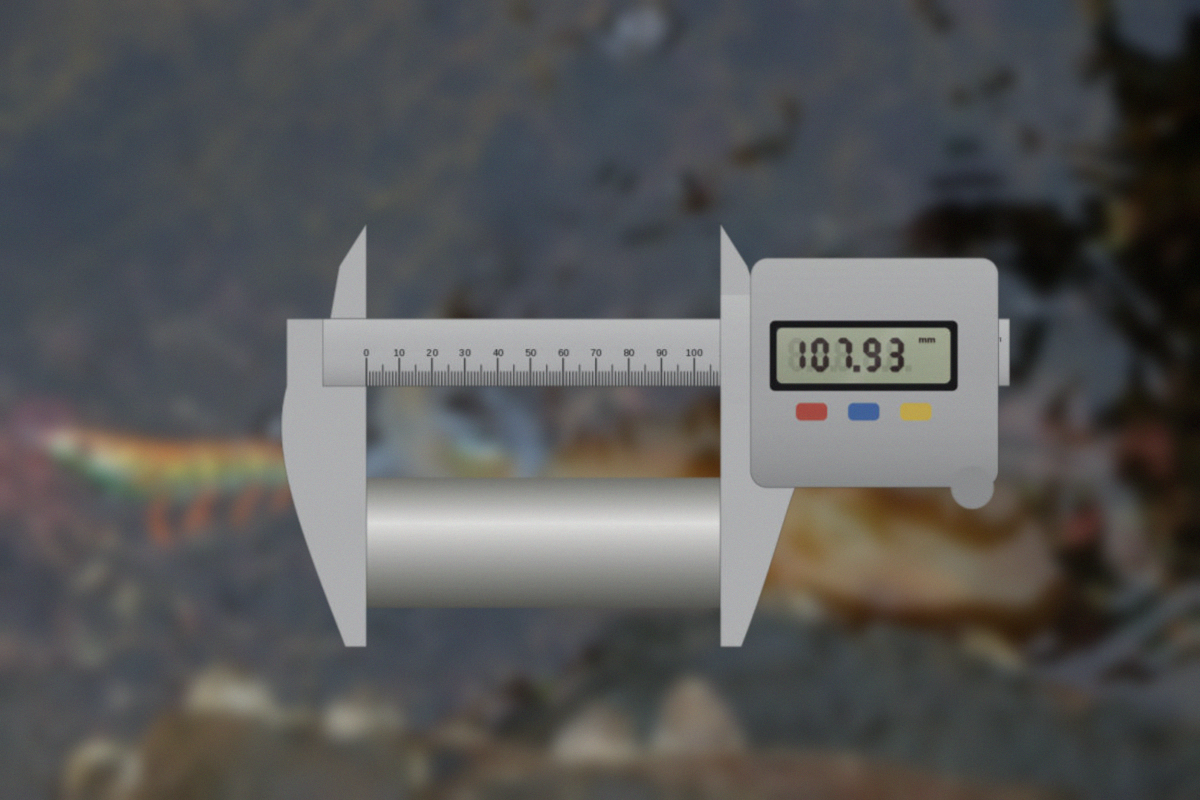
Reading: 107.93mm
